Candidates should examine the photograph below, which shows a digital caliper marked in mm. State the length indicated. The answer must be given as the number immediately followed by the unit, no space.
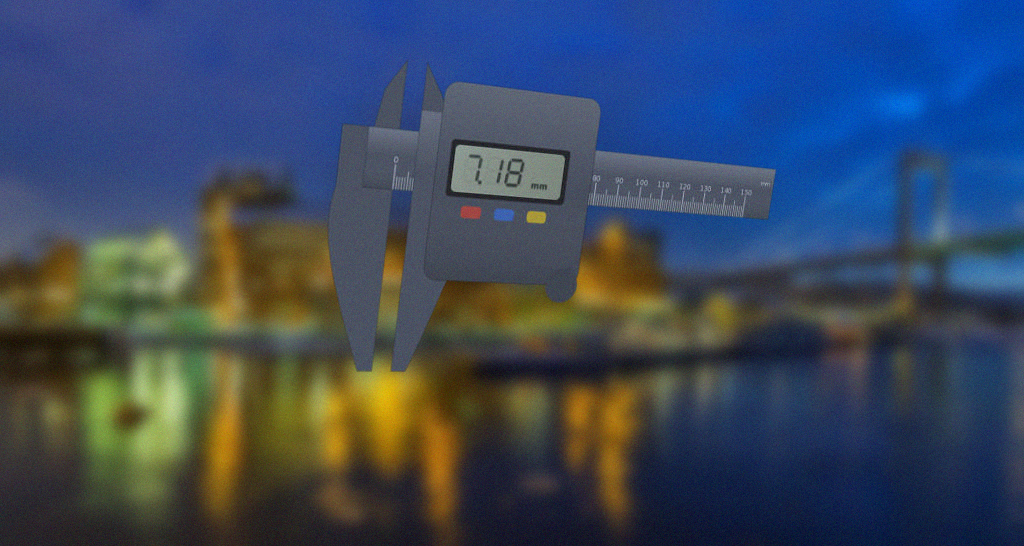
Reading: 7.18mm
